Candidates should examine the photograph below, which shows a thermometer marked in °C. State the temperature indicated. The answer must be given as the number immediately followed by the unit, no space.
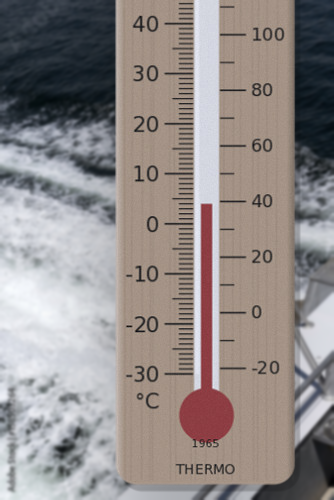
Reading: 4°C
